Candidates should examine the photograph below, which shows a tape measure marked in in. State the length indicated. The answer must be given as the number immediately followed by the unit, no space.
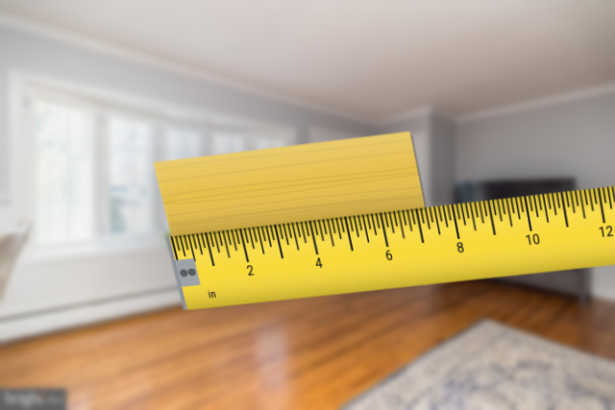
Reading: 7.25in
